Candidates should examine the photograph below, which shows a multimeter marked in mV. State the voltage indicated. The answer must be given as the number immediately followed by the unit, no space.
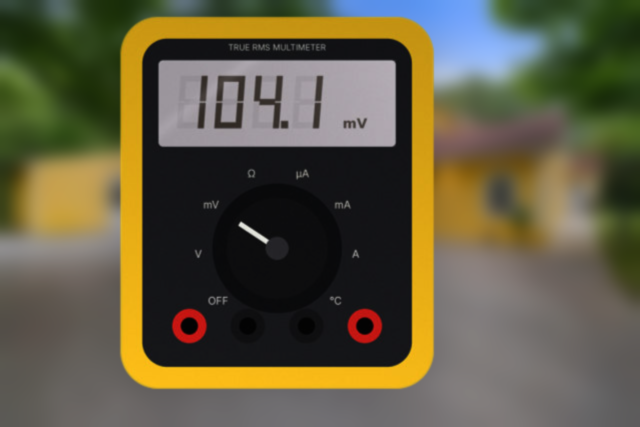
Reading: 104.1mV
